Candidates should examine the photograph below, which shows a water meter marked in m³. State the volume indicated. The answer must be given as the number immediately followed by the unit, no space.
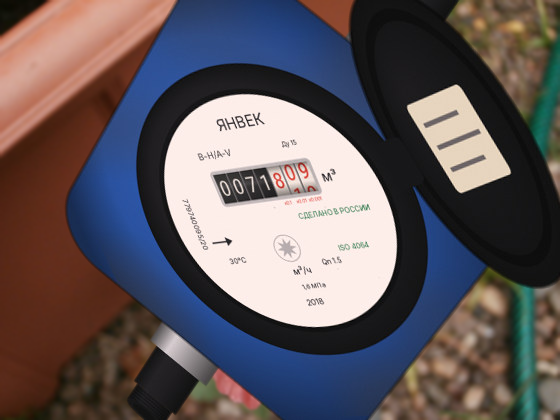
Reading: 71.809m³
